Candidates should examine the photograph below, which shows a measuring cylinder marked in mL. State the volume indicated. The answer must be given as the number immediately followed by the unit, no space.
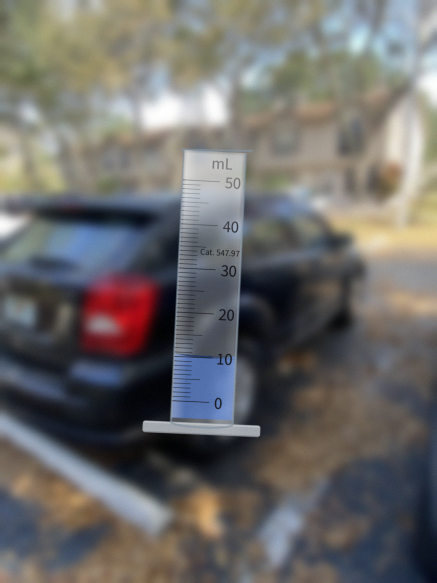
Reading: 10mL
